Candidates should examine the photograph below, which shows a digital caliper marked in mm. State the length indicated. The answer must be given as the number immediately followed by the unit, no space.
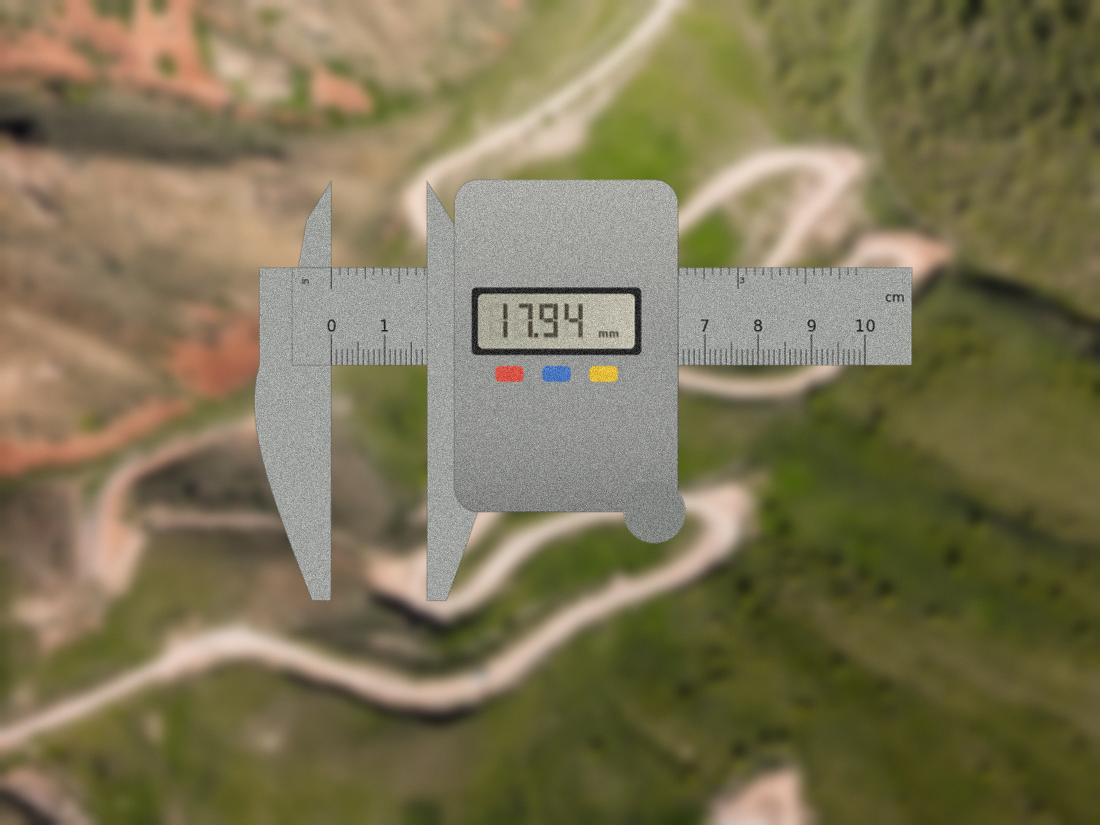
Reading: 17.94mm
